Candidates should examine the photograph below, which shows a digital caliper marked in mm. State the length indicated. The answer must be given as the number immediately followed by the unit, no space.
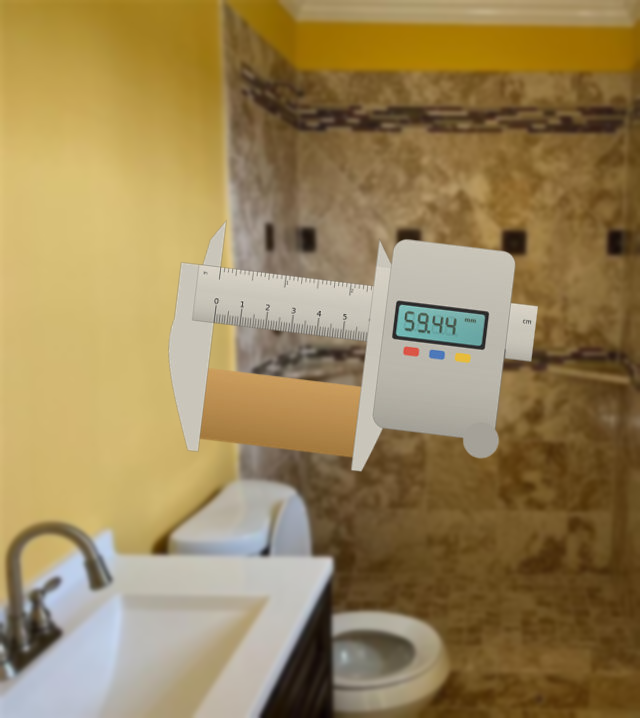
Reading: 59.44mm
